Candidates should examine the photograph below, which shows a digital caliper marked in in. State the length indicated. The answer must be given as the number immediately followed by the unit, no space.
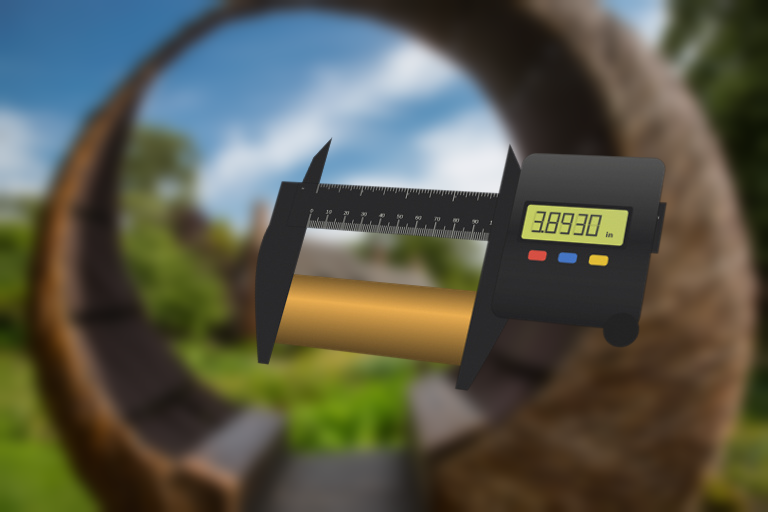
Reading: 3.8930in
